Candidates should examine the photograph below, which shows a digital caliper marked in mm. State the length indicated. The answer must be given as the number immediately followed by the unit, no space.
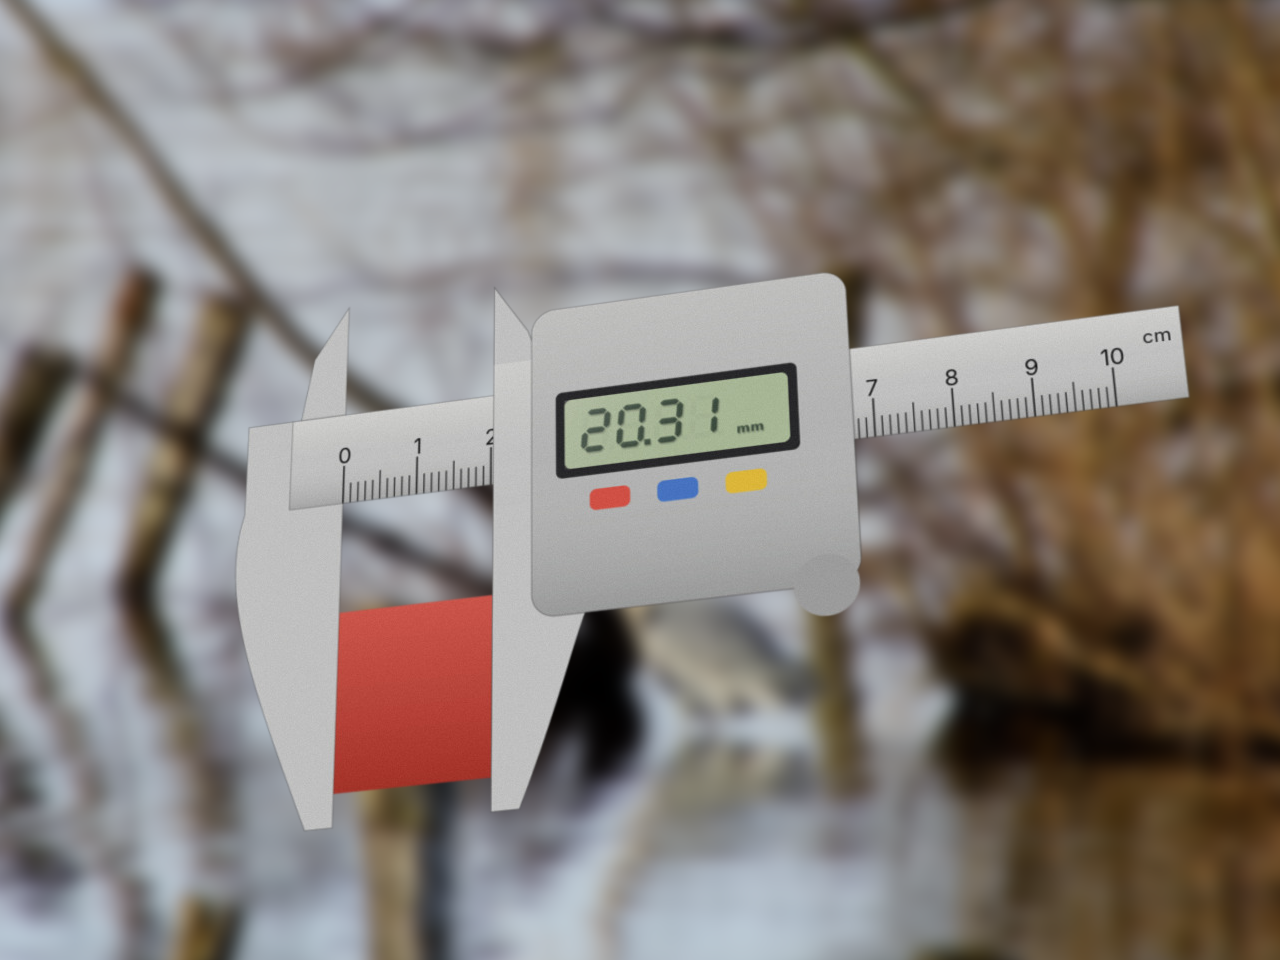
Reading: 20.31mm
